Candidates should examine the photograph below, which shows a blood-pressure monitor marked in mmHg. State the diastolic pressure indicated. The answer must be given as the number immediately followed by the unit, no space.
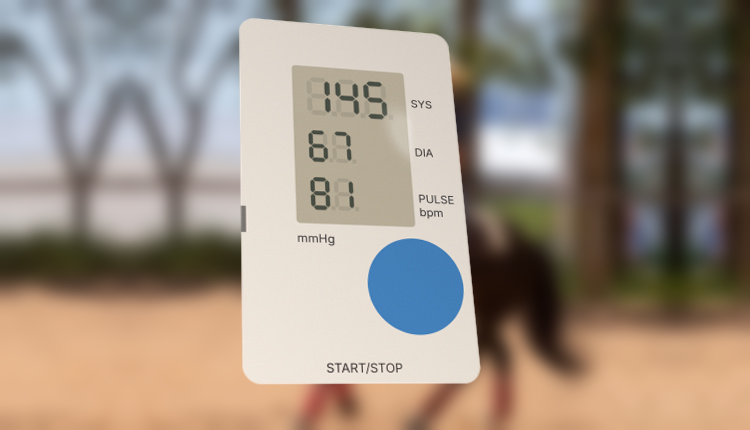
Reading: 67mmHg
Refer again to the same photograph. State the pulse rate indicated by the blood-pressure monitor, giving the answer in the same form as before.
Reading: 81bpm
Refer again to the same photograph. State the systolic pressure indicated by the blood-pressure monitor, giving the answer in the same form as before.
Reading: 145mmHg
